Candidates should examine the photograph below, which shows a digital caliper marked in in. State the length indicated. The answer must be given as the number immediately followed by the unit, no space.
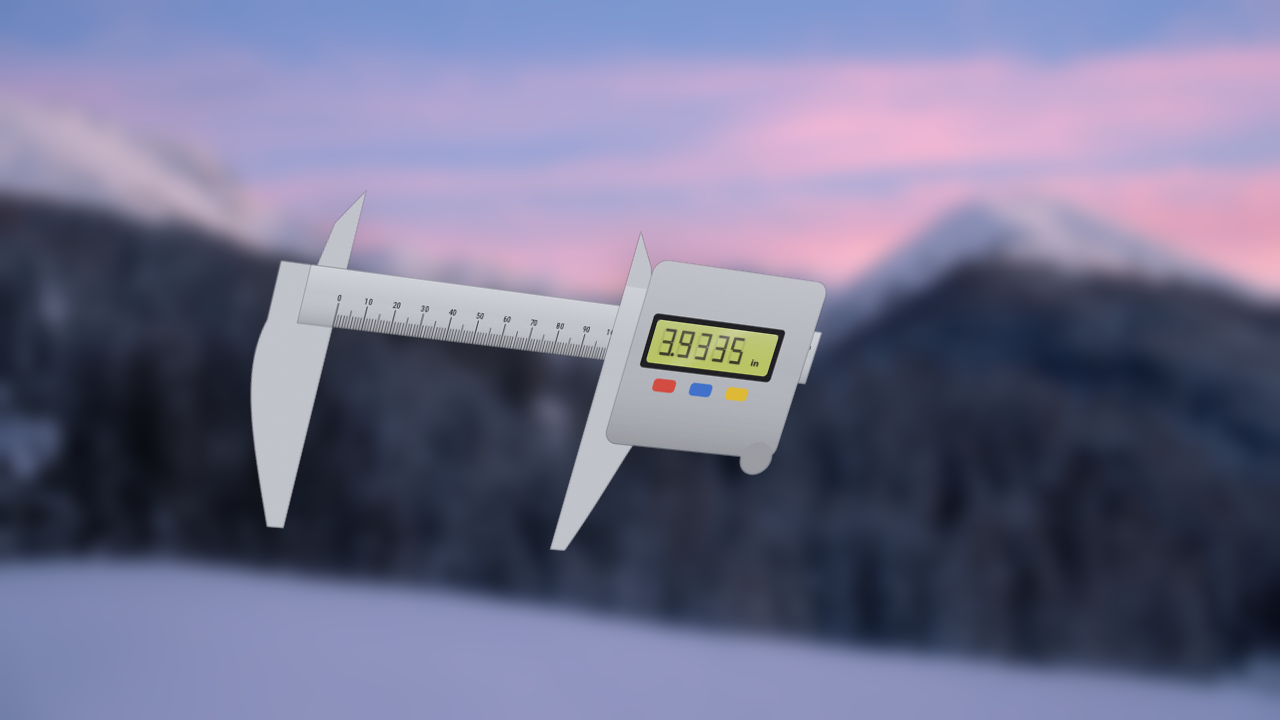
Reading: 3.9335in
